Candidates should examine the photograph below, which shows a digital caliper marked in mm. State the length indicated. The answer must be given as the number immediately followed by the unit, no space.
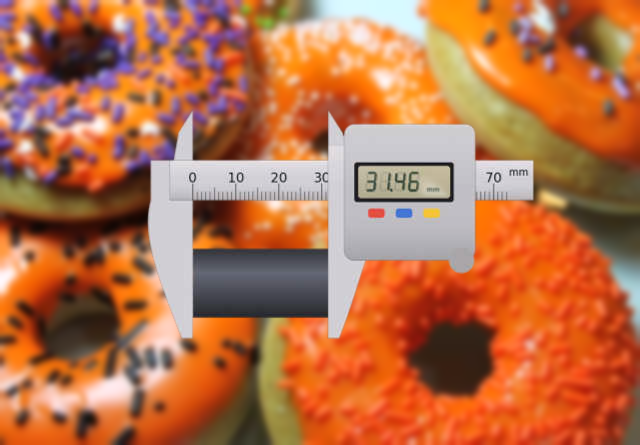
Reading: 31.46mm
